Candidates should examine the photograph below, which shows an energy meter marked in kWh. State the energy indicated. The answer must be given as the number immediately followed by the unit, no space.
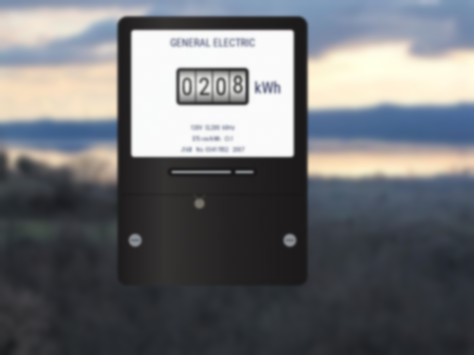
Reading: 208kWh
